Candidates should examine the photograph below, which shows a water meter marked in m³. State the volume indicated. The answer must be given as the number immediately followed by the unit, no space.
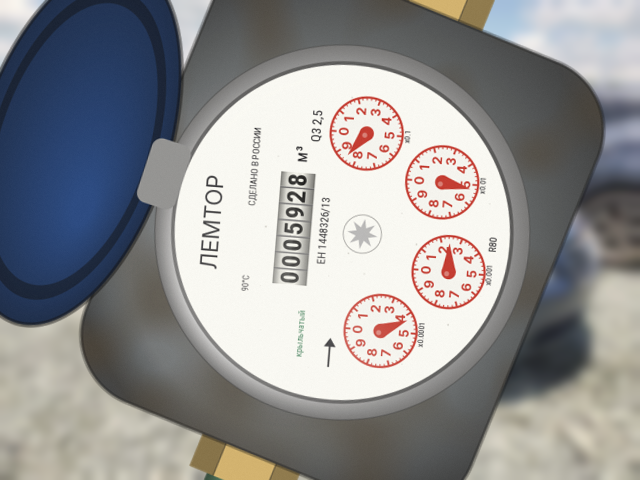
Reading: 5928.8524m³
